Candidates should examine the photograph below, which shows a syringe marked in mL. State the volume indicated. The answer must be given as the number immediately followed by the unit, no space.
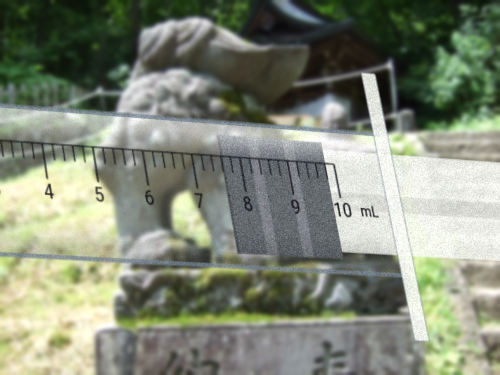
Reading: 7.6mL
